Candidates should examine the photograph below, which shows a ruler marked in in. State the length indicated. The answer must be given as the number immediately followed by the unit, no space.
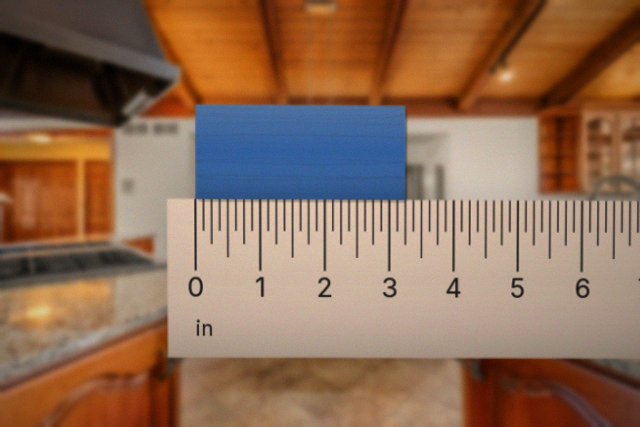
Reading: 3.25in
